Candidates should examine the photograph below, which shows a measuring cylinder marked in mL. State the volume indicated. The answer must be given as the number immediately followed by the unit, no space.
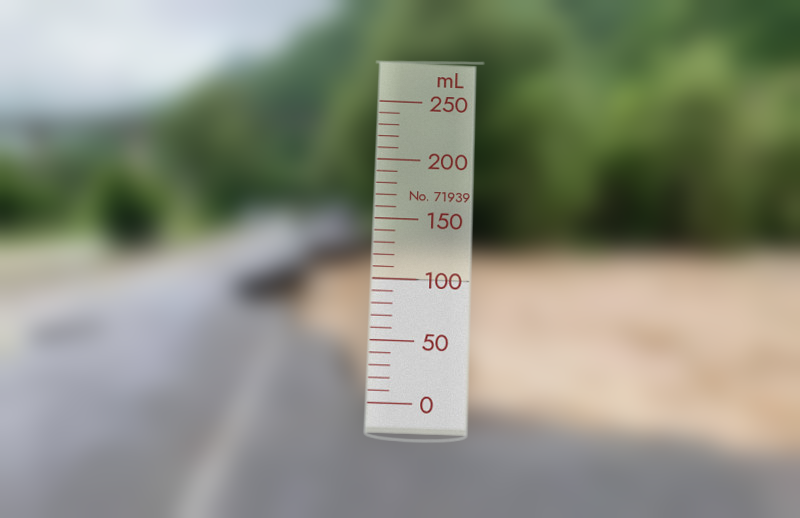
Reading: 100mL
